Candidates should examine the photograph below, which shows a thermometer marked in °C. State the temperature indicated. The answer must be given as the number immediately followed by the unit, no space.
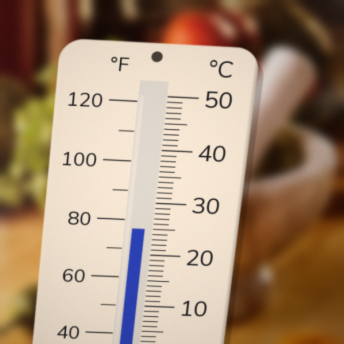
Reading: 25°C
